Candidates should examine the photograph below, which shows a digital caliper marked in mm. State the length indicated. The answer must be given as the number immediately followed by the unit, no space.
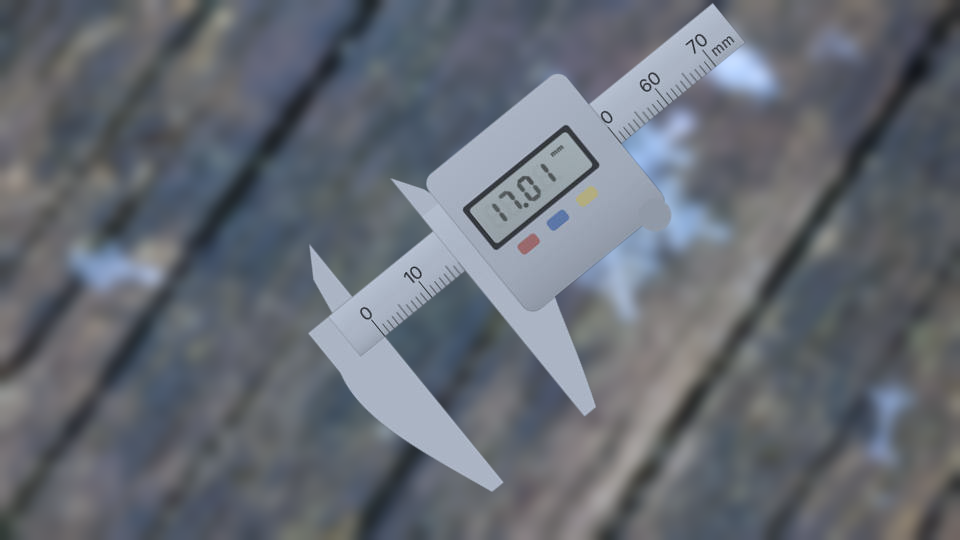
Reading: 17.01mm
